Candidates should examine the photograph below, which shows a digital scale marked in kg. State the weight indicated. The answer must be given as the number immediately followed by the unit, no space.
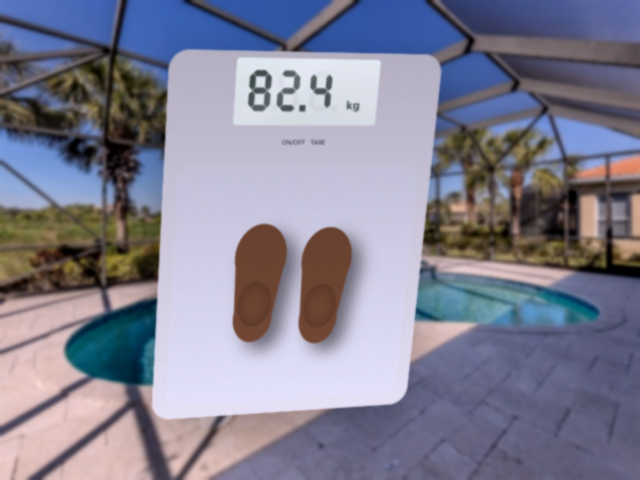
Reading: 82.4kg
